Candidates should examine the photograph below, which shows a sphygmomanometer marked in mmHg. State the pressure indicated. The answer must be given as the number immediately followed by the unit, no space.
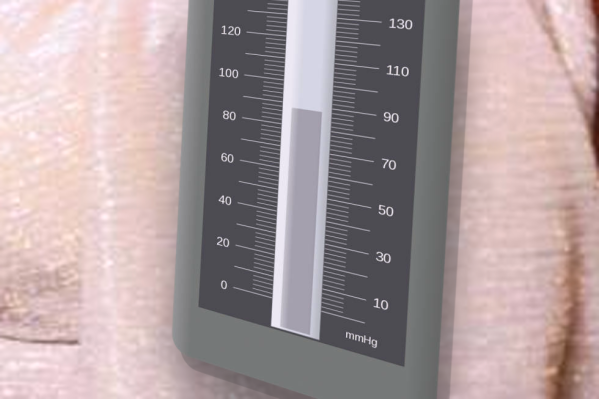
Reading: 88mmHg
